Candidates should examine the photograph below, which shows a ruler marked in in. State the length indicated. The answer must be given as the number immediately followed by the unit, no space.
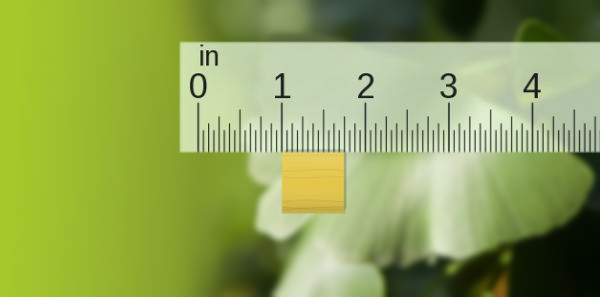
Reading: 0.75in
